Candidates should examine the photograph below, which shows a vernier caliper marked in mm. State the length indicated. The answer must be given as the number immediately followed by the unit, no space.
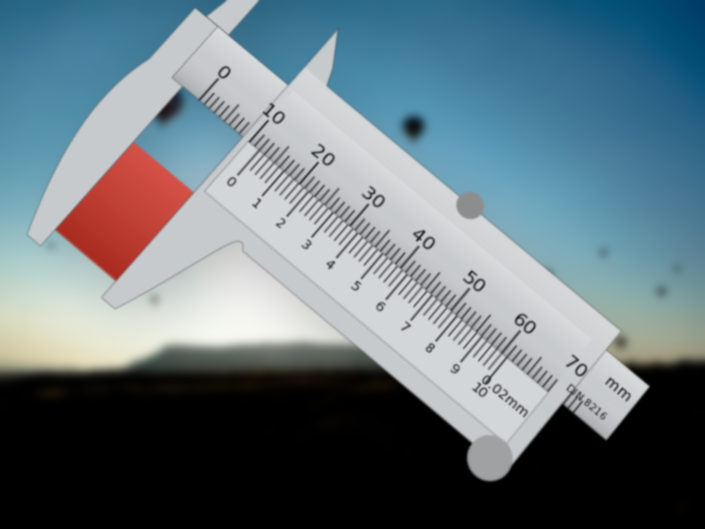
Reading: 12.0mm
